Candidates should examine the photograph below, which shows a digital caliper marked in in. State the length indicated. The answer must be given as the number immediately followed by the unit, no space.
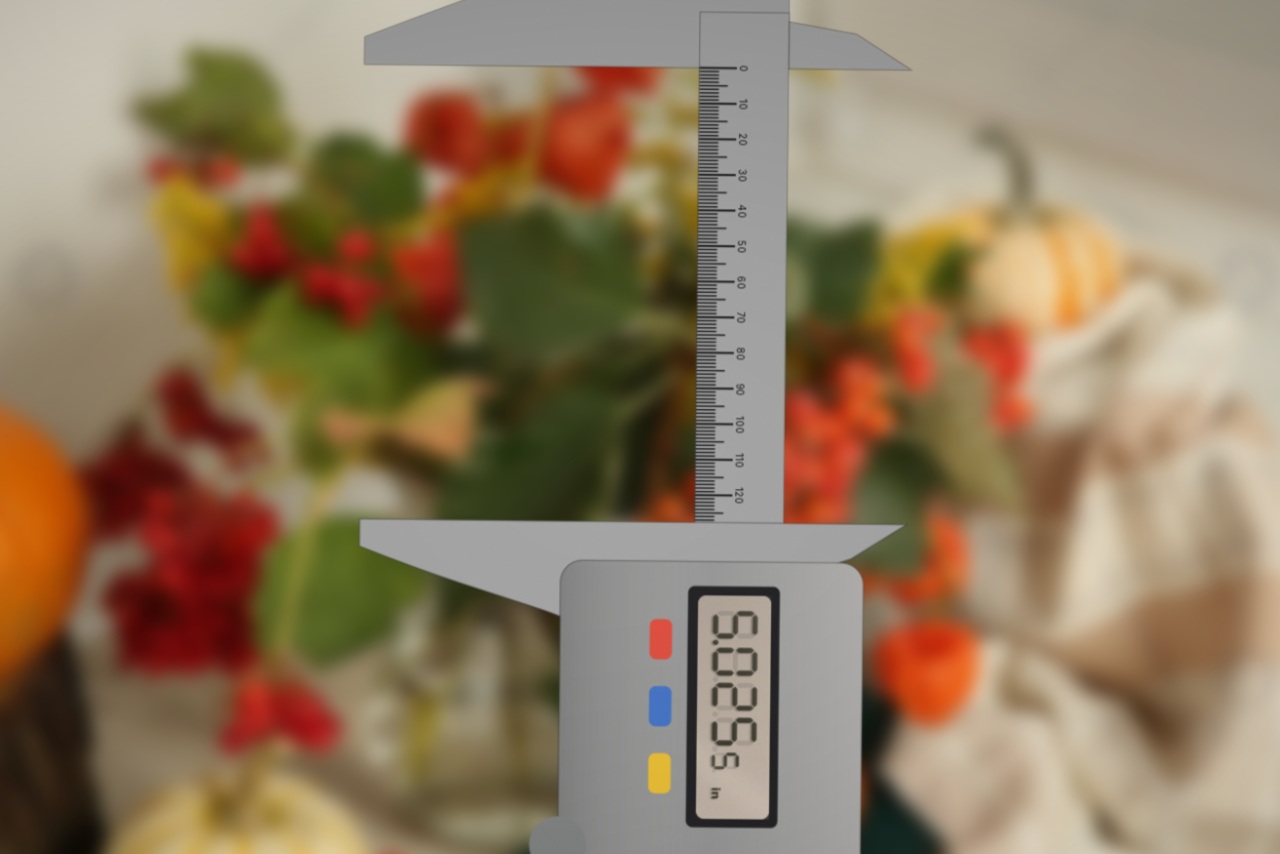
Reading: 5.0255in
